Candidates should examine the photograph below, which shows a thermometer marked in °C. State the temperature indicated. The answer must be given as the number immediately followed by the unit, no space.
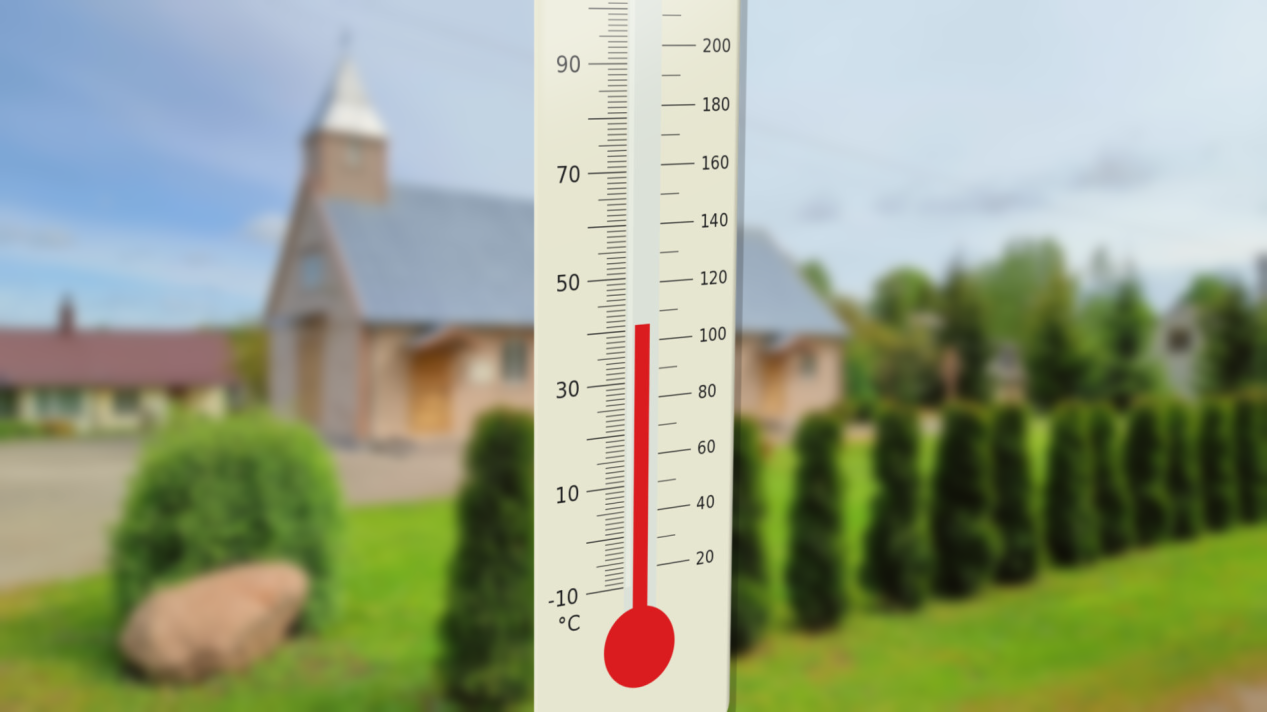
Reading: 41°C
